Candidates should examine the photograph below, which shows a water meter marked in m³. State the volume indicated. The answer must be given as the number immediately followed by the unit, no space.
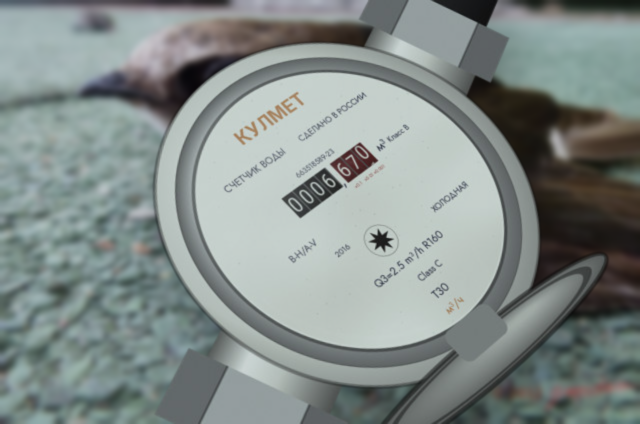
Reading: 6.670m³
